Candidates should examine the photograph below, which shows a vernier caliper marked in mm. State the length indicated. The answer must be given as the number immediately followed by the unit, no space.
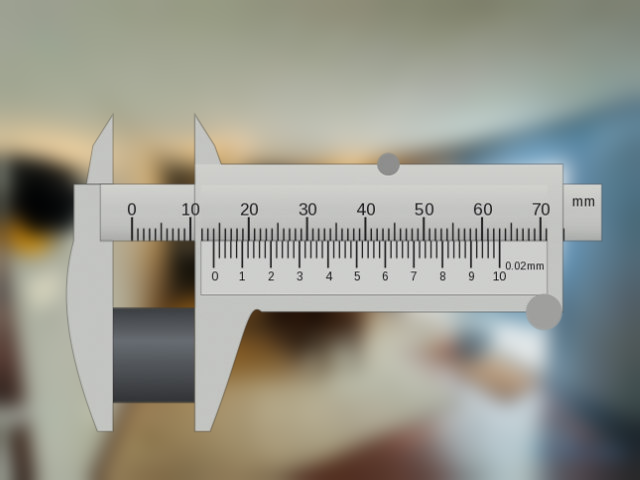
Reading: 14.0mm
